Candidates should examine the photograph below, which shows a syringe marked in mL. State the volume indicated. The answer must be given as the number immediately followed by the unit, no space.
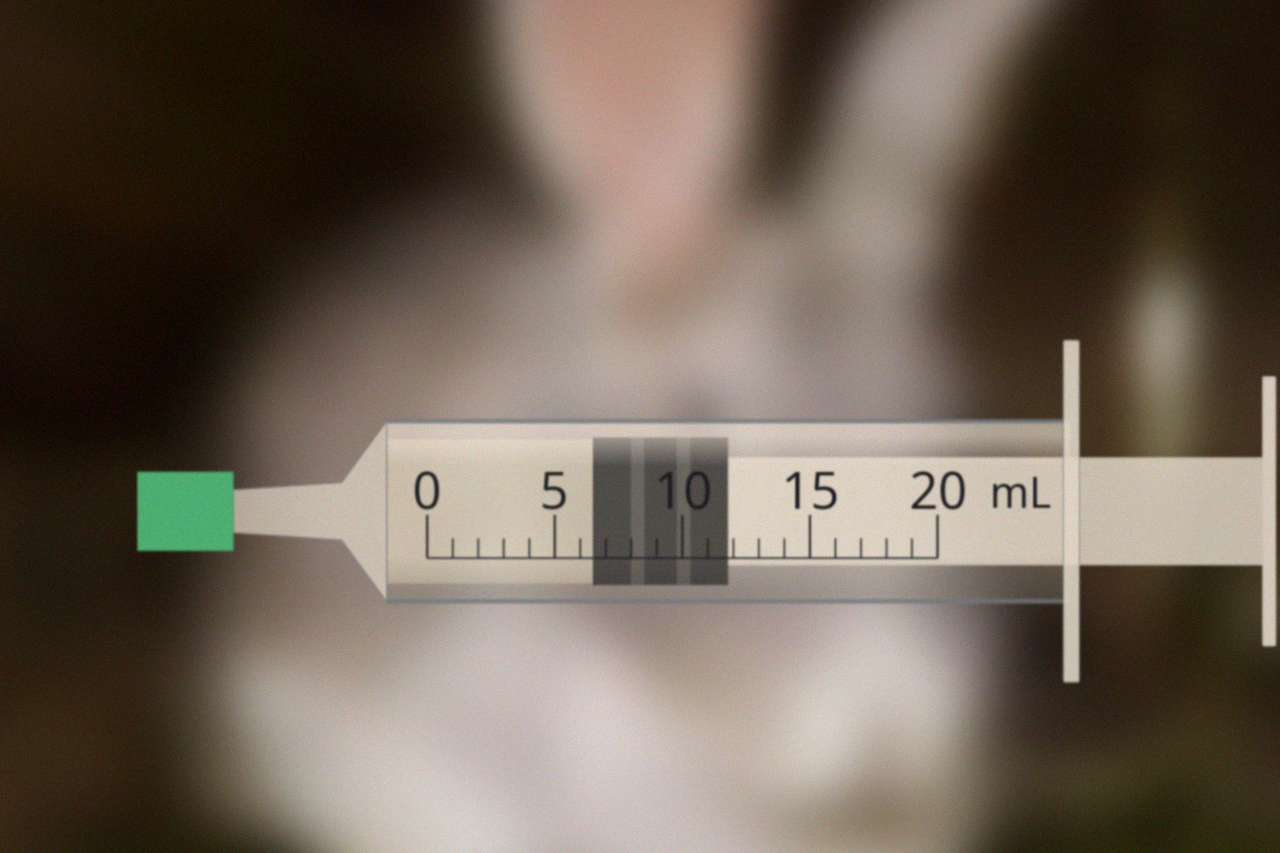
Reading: 6.5mL
